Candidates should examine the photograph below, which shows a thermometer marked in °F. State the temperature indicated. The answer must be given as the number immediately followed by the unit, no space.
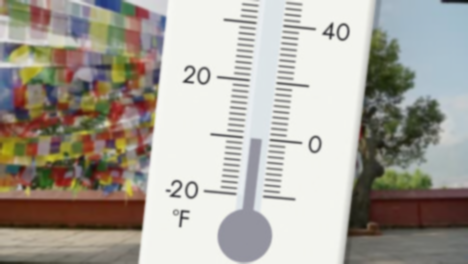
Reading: 0°F
